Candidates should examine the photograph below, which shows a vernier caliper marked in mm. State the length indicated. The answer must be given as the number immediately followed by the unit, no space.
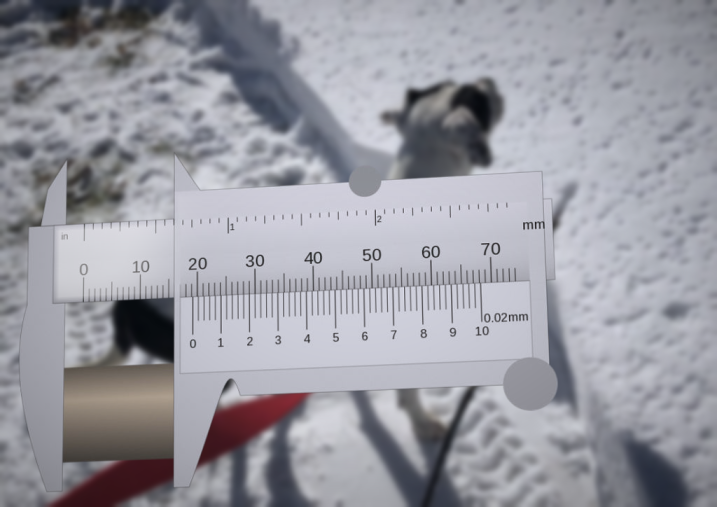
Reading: 19.2mm
